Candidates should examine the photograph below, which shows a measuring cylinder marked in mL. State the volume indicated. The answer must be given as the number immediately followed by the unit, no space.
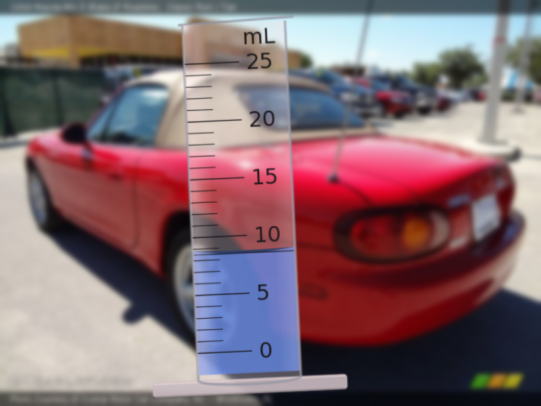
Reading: 8.5mL
